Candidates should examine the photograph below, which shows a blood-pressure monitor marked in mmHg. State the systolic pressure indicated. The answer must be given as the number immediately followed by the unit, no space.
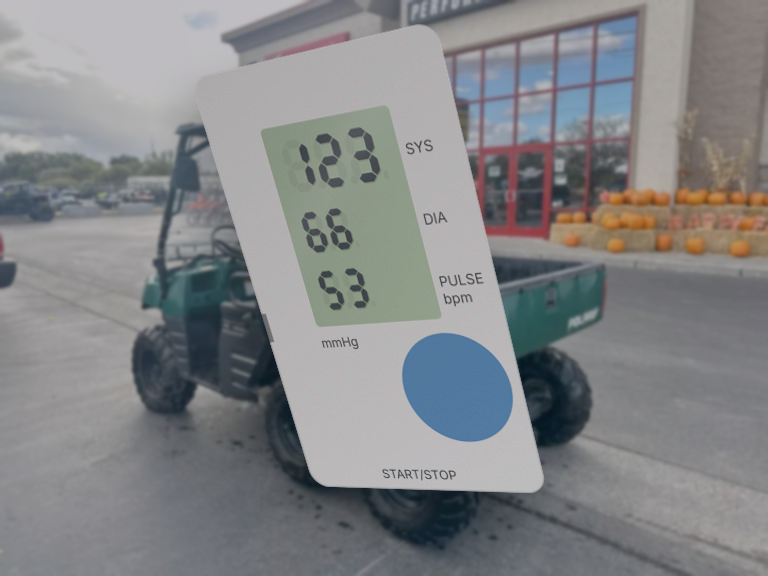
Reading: 123mmHg
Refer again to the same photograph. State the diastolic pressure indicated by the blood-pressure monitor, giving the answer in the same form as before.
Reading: 66mmHg
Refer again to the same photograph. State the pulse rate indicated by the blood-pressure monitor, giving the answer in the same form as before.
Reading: 53bpm
